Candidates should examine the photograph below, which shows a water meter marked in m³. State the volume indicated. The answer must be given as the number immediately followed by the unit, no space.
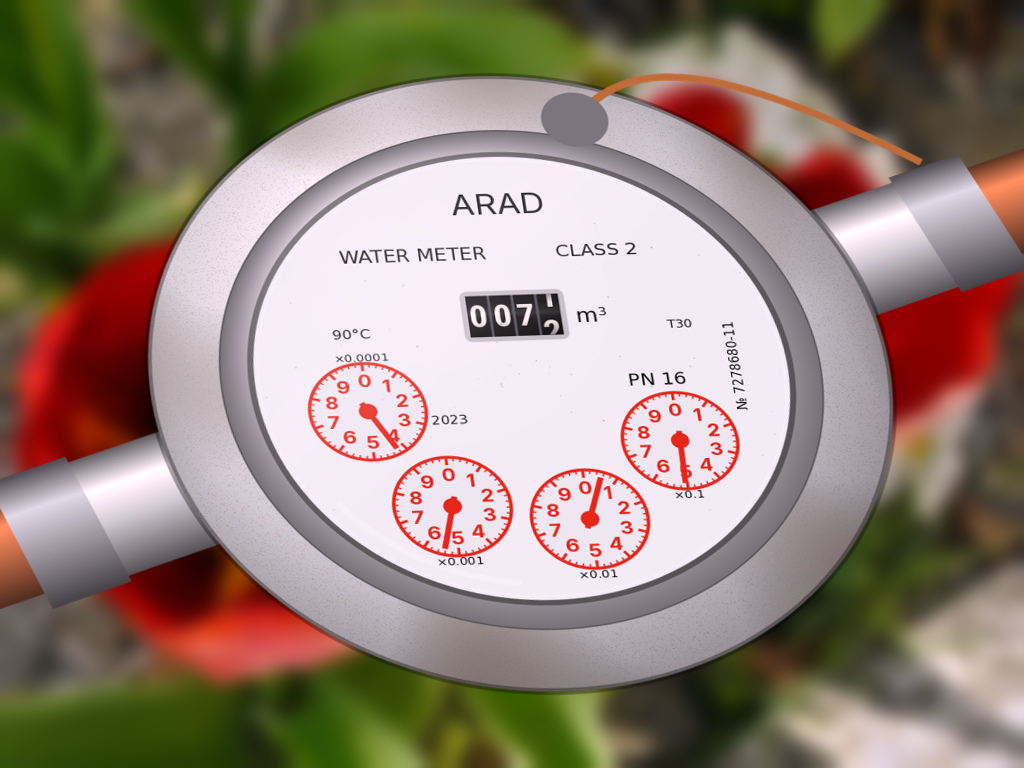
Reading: 71.5054m³
